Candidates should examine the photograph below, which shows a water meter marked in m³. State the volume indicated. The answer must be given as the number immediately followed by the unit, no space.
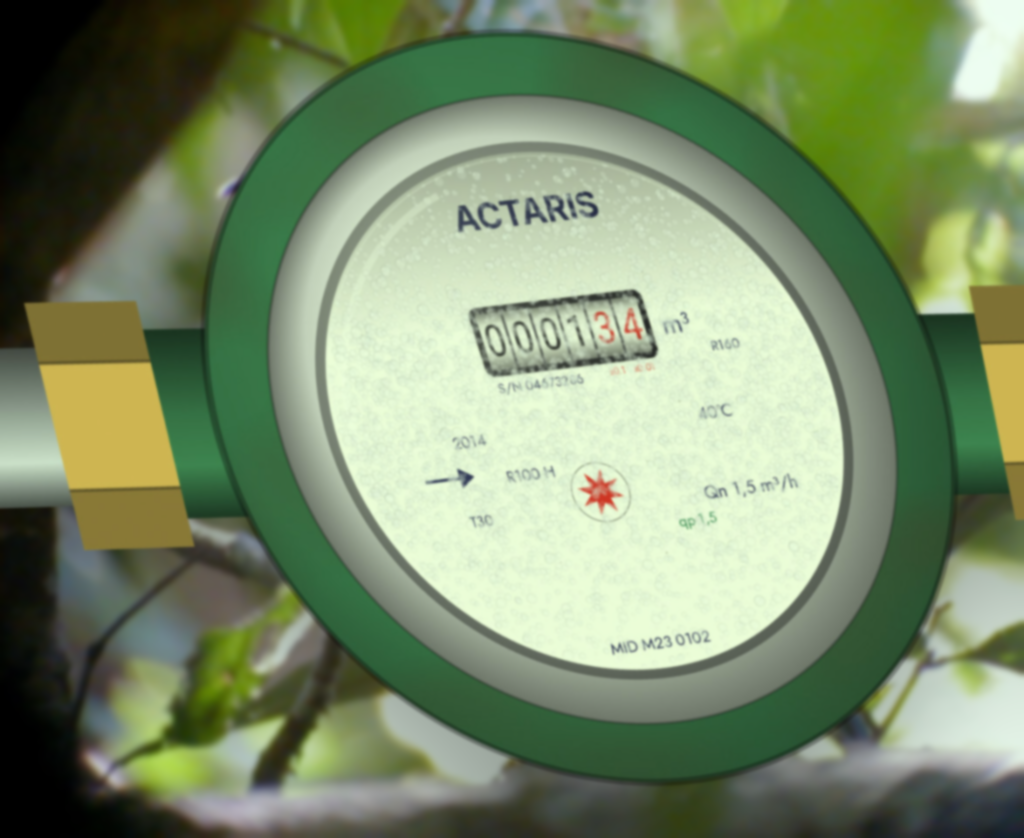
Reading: 1.34m³
